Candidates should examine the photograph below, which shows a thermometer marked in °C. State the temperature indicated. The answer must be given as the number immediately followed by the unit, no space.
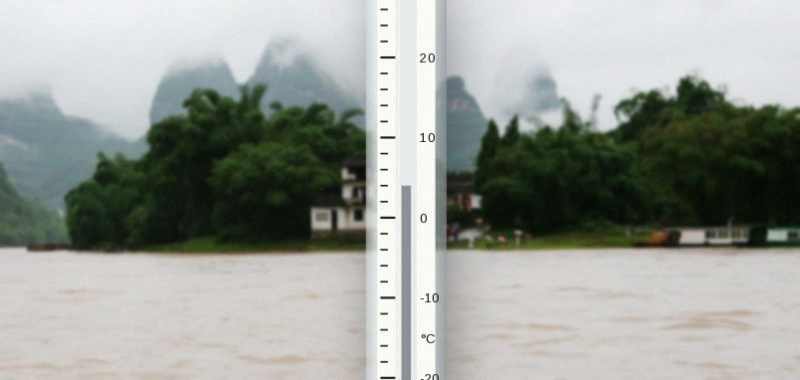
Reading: 4°C
